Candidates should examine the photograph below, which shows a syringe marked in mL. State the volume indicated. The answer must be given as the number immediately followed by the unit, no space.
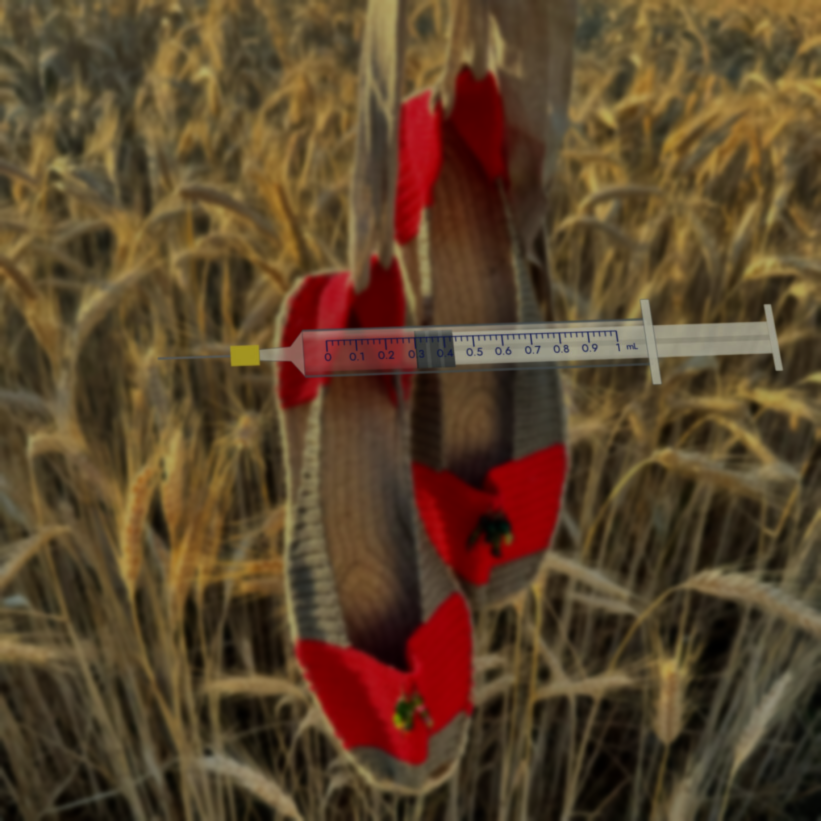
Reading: 0.3mL
